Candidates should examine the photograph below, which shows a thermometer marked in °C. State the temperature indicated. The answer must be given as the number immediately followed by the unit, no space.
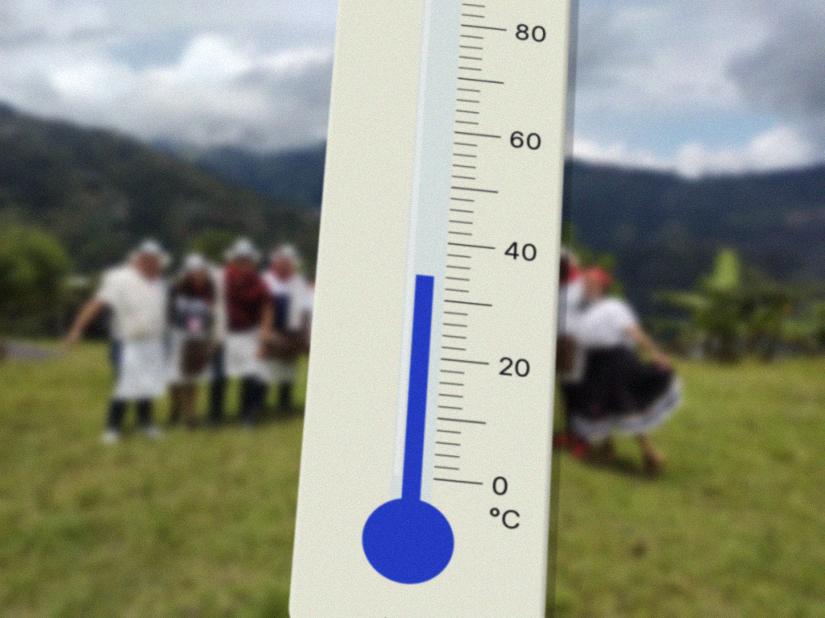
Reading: 34°C
